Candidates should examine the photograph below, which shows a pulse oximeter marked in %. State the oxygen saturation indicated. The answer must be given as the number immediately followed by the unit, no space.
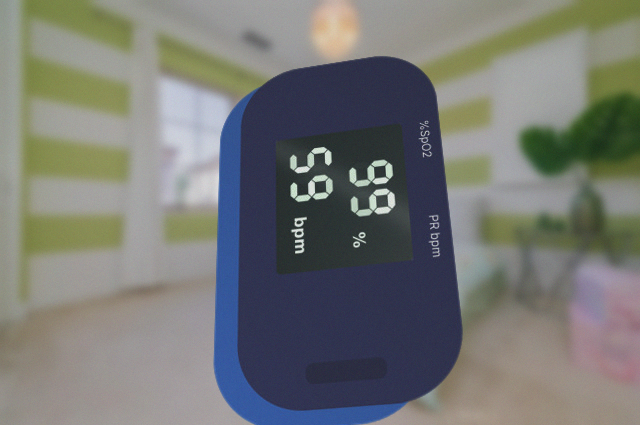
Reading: 99%
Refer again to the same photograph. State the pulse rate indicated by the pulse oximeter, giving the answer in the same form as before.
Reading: 59bpm
